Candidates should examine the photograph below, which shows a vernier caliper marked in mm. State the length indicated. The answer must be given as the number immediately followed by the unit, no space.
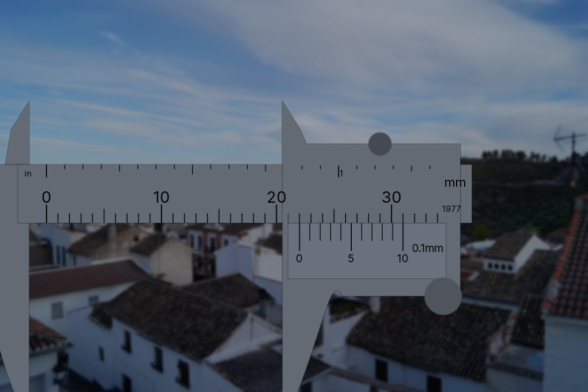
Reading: 22.0mm
